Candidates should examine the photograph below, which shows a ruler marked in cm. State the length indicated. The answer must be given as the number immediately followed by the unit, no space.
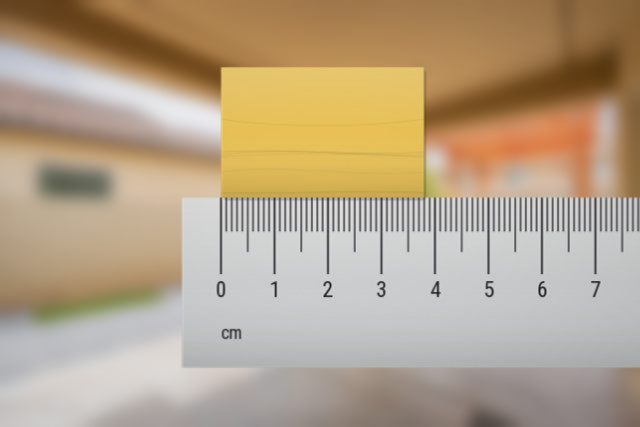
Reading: 3.8cm
